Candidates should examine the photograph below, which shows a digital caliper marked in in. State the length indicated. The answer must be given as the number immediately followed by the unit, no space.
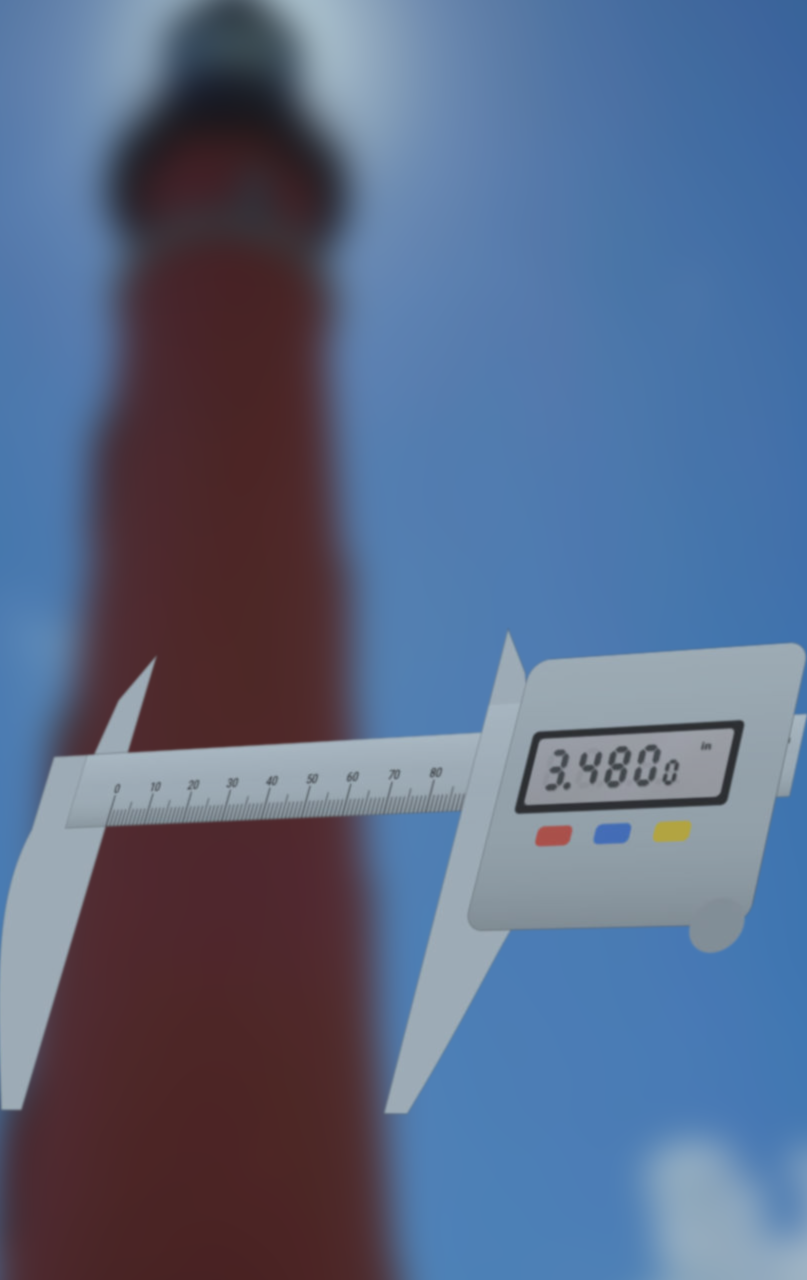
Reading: 3.4800in
